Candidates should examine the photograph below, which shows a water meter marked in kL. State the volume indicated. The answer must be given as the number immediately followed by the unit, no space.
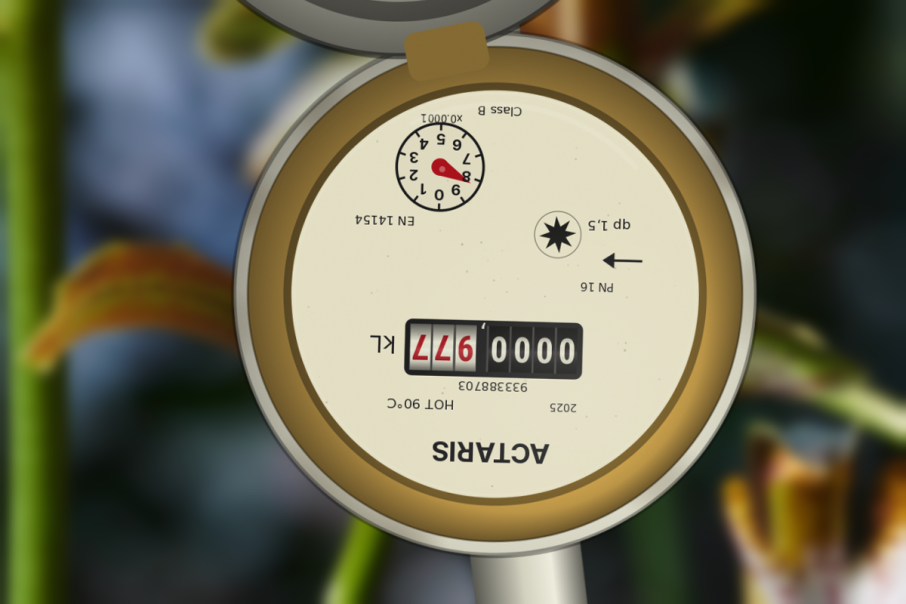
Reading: 0.9778kL
